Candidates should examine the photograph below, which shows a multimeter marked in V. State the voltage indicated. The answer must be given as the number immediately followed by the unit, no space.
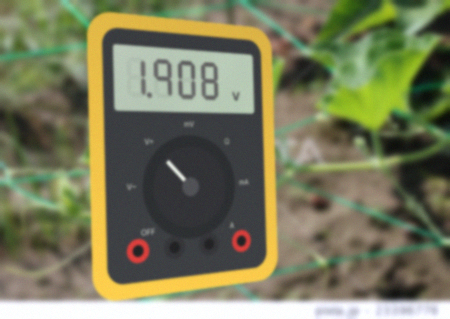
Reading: 1.908V
